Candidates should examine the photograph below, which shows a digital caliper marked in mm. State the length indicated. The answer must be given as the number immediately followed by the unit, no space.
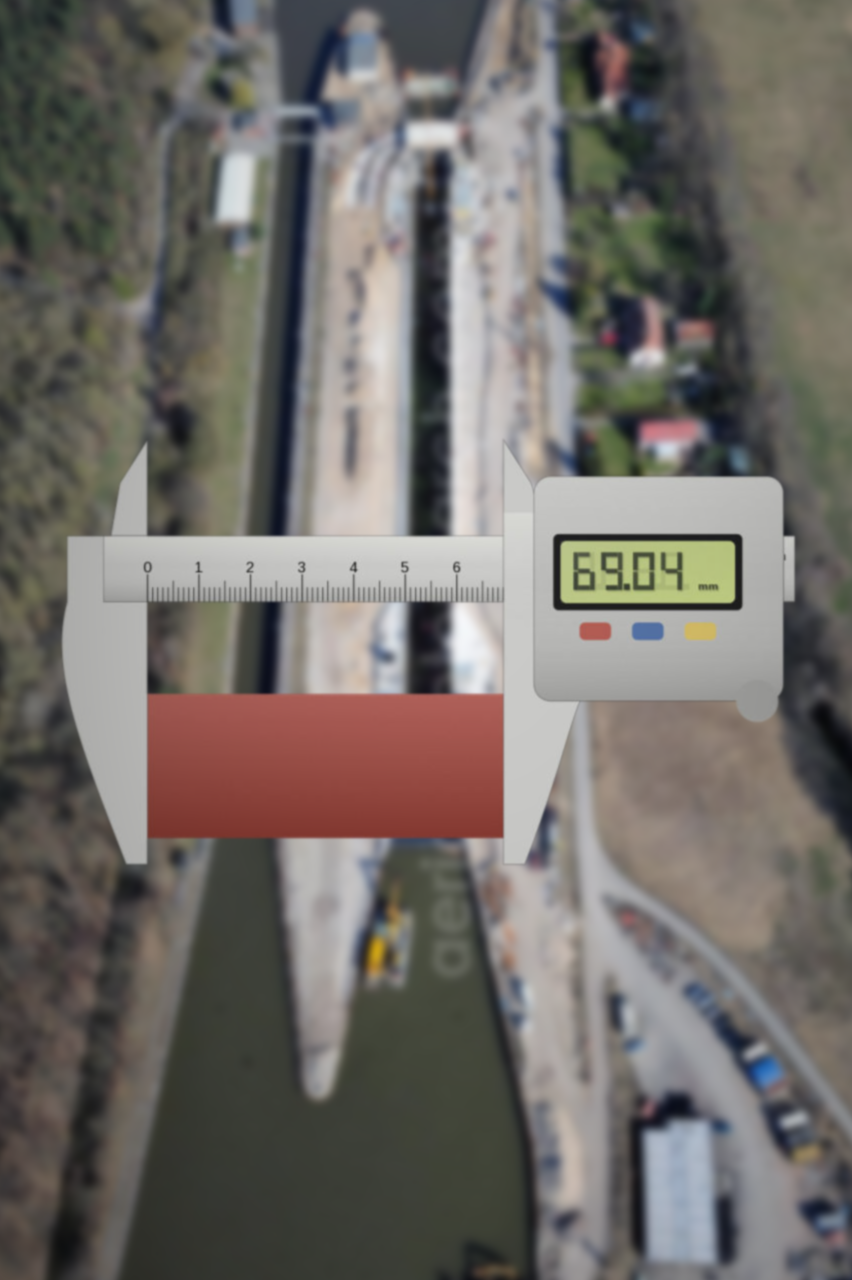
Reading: 69.04mm
